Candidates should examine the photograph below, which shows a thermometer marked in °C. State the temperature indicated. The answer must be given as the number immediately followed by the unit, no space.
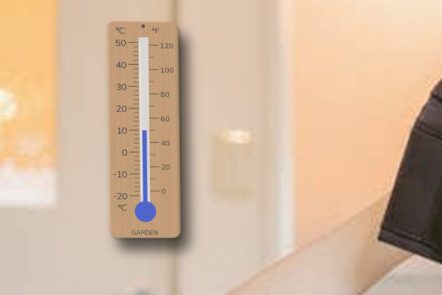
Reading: 10°C
